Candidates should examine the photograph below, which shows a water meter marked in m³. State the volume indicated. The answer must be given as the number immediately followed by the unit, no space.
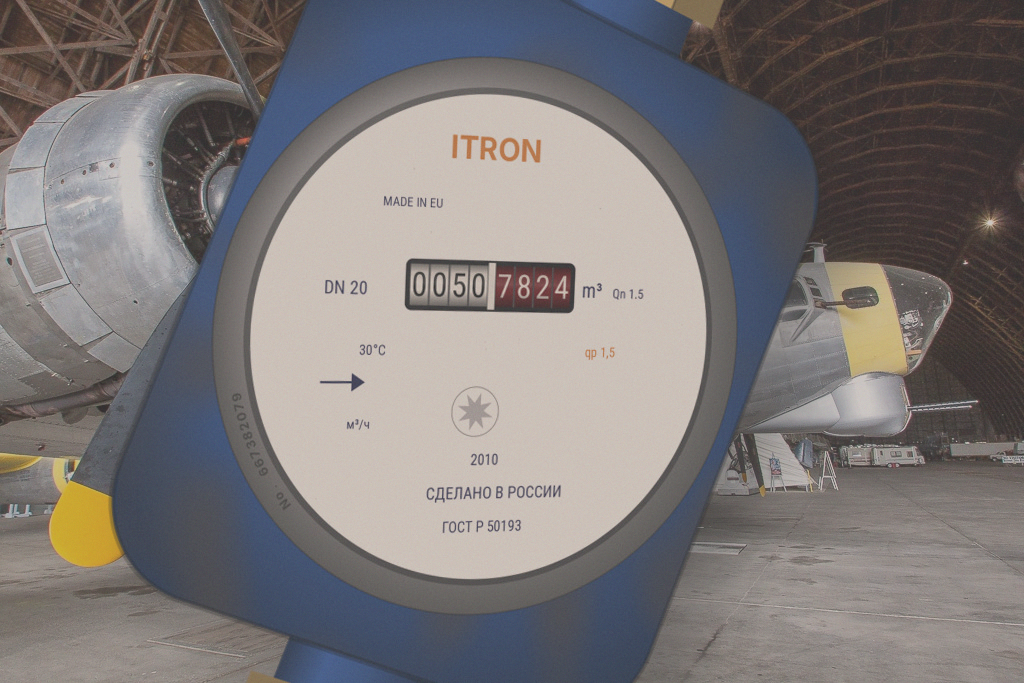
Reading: 50.7824m³
